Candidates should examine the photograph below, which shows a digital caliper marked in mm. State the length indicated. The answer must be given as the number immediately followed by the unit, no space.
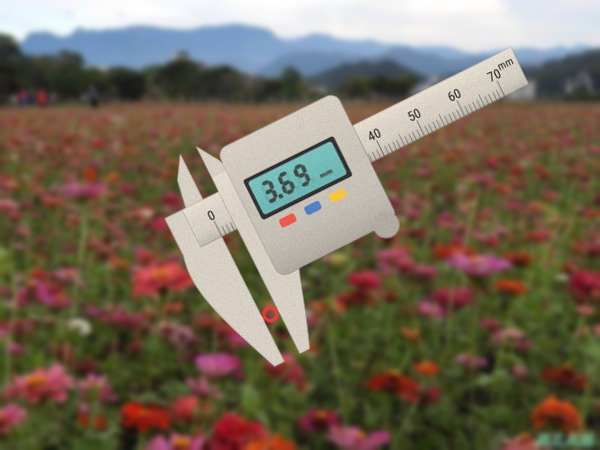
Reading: 3.69mm
